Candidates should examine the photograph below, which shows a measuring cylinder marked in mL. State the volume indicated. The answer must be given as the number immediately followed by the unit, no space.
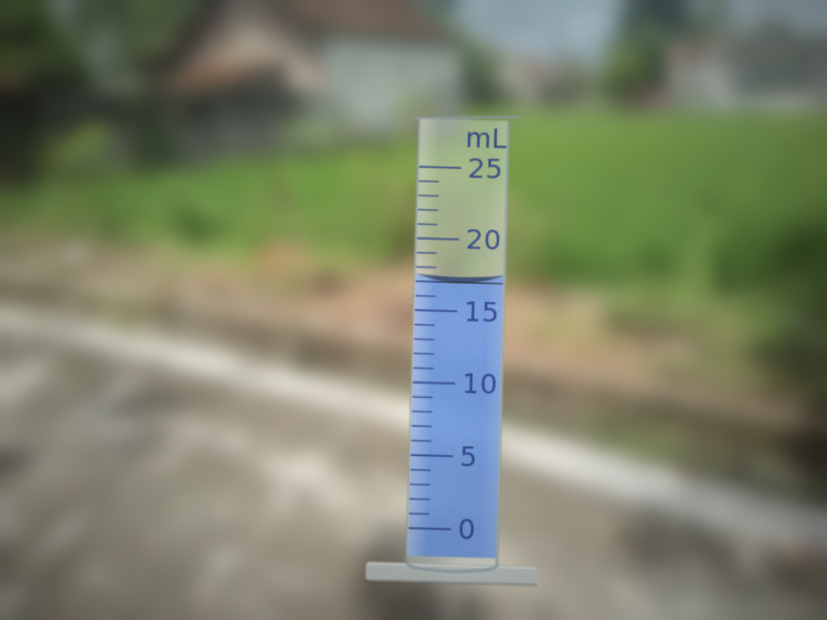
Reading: 17mL
